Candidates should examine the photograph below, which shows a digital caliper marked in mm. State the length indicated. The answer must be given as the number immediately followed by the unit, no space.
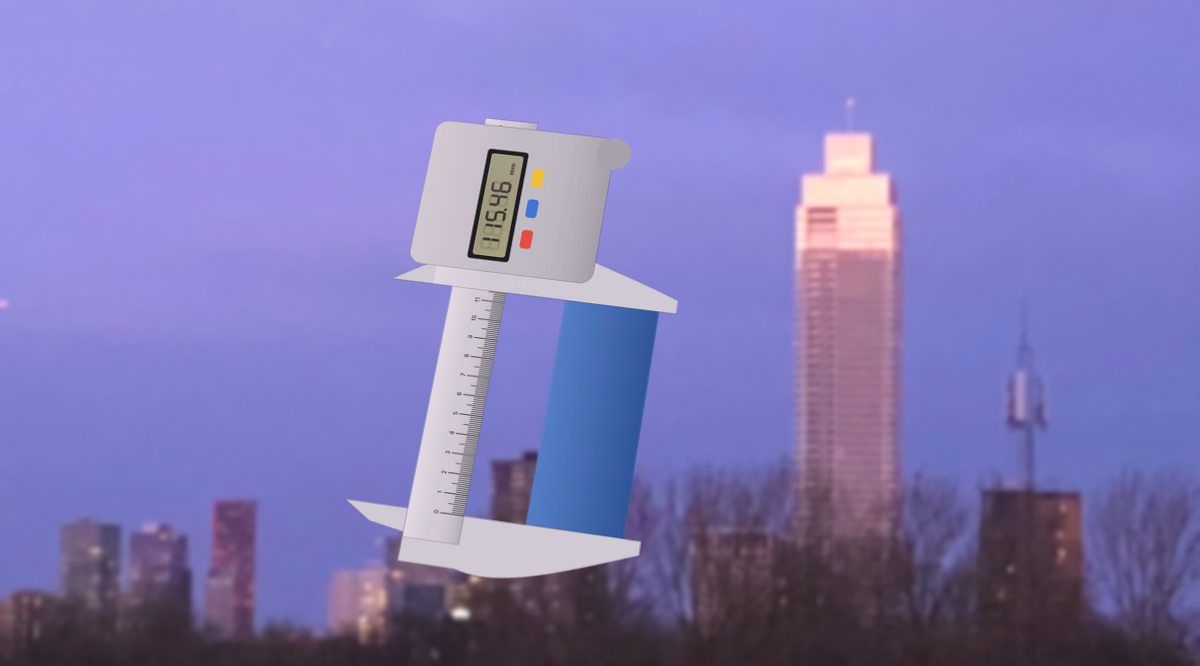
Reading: 115.46mm
